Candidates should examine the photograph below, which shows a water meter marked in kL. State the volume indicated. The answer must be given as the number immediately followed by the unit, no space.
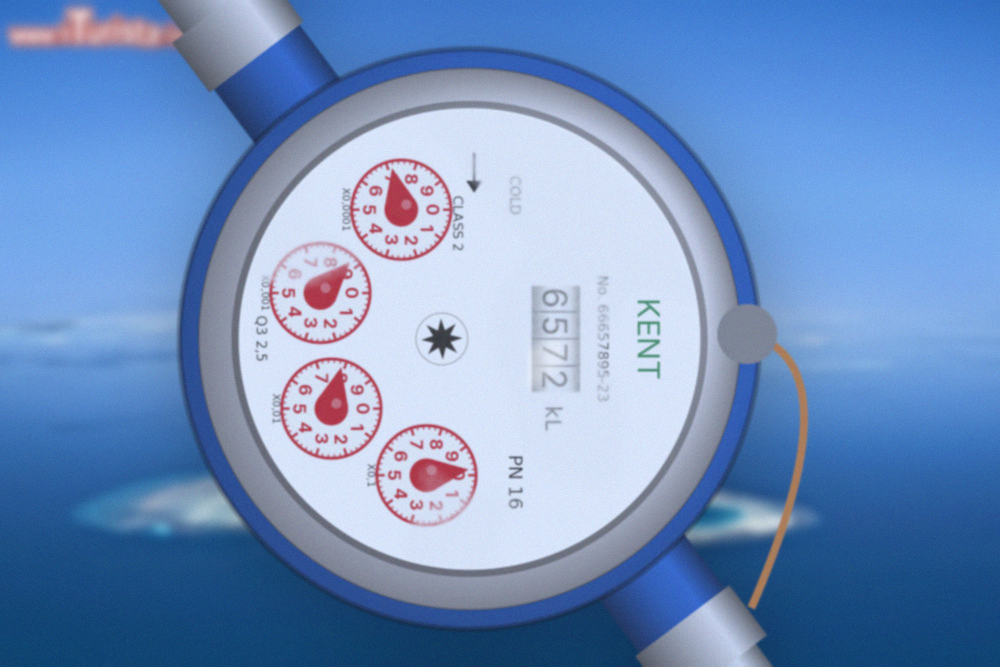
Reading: 6571.9787kL
